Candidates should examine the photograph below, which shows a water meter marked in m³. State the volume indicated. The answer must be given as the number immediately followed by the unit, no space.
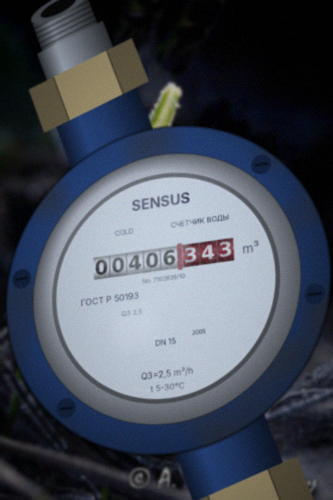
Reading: 406.343m³
